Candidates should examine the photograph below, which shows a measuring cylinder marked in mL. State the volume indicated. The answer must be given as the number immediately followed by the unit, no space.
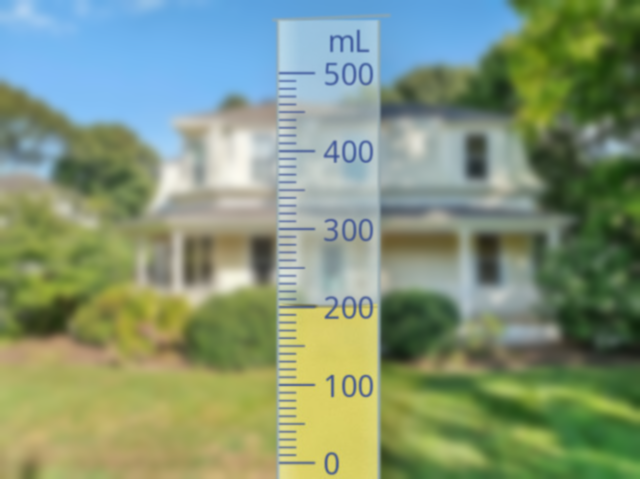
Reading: 200mL
